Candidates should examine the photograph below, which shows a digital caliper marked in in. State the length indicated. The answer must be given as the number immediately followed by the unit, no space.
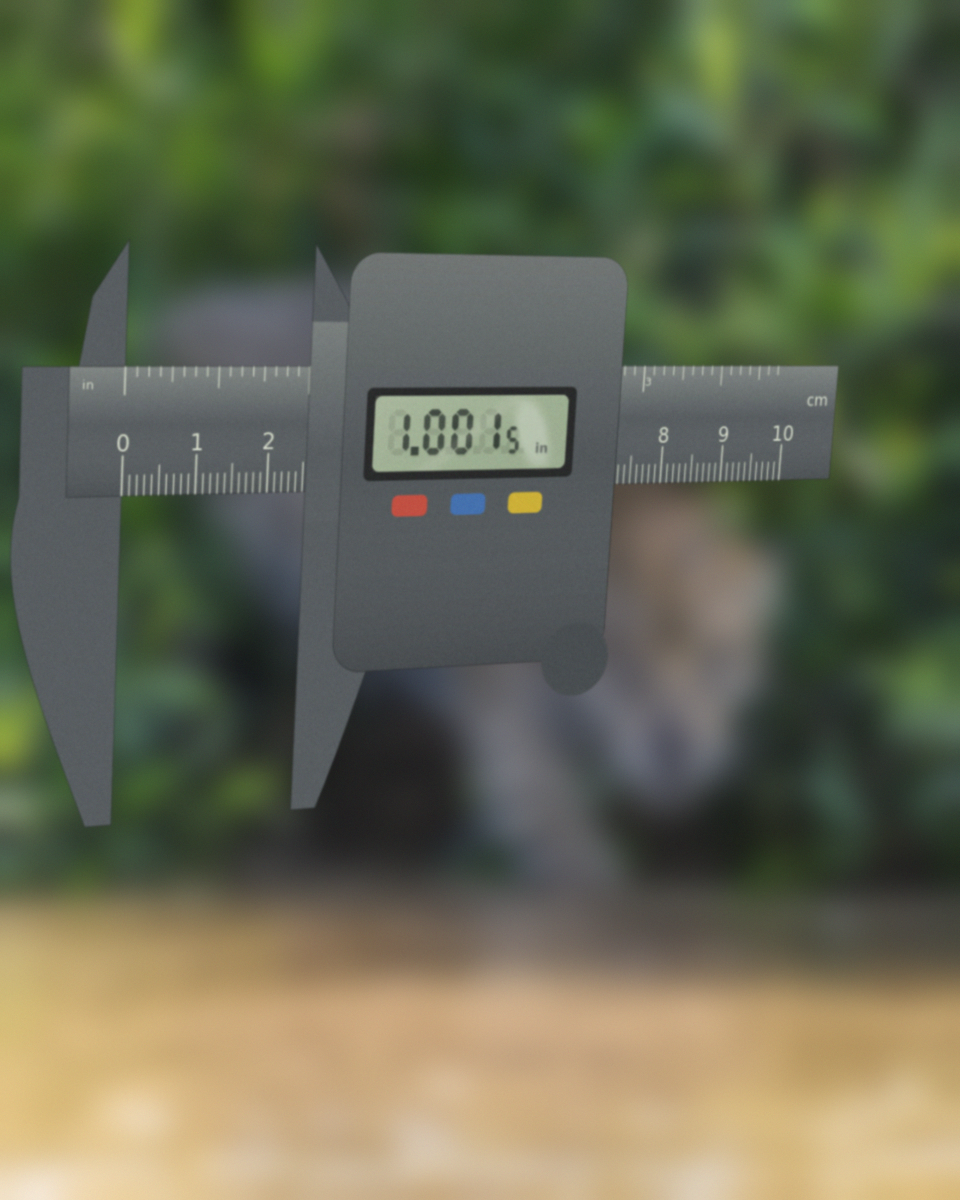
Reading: 1.0015in
